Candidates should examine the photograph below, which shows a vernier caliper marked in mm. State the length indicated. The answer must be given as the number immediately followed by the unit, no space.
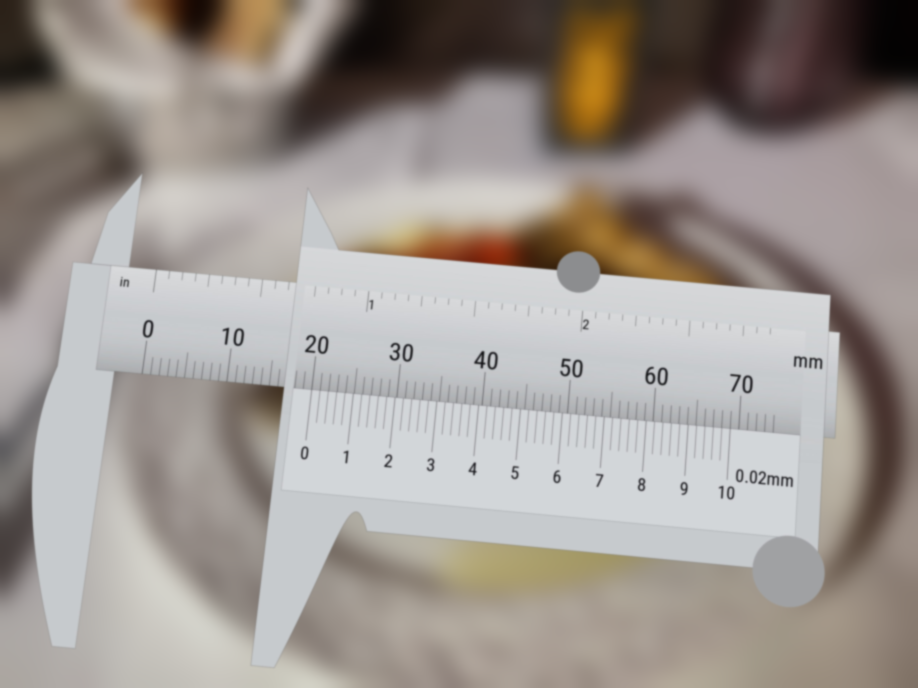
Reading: 20.0mm
